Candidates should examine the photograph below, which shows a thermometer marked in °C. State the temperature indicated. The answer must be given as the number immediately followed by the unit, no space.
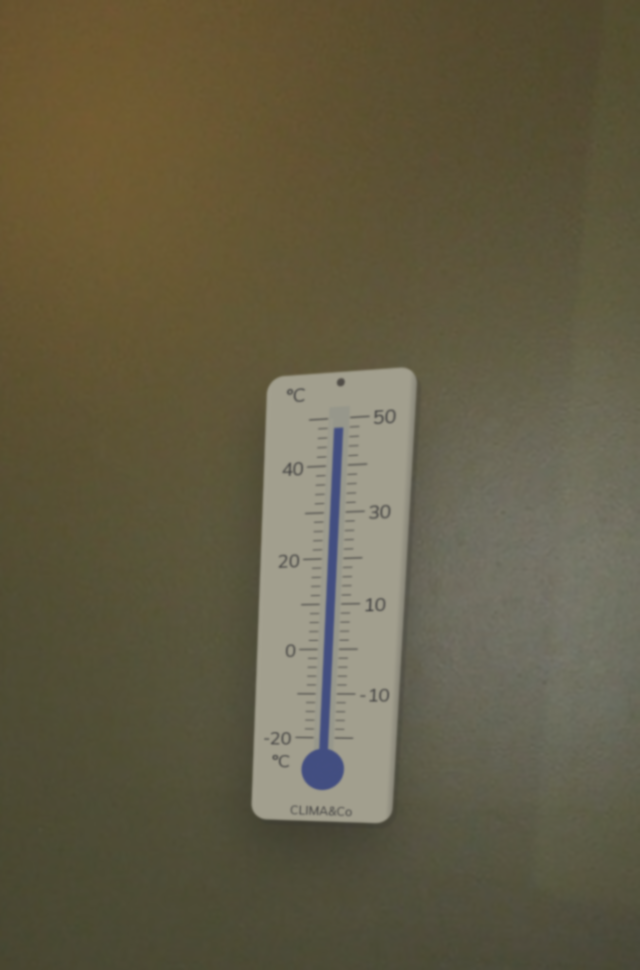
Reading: 48°C
